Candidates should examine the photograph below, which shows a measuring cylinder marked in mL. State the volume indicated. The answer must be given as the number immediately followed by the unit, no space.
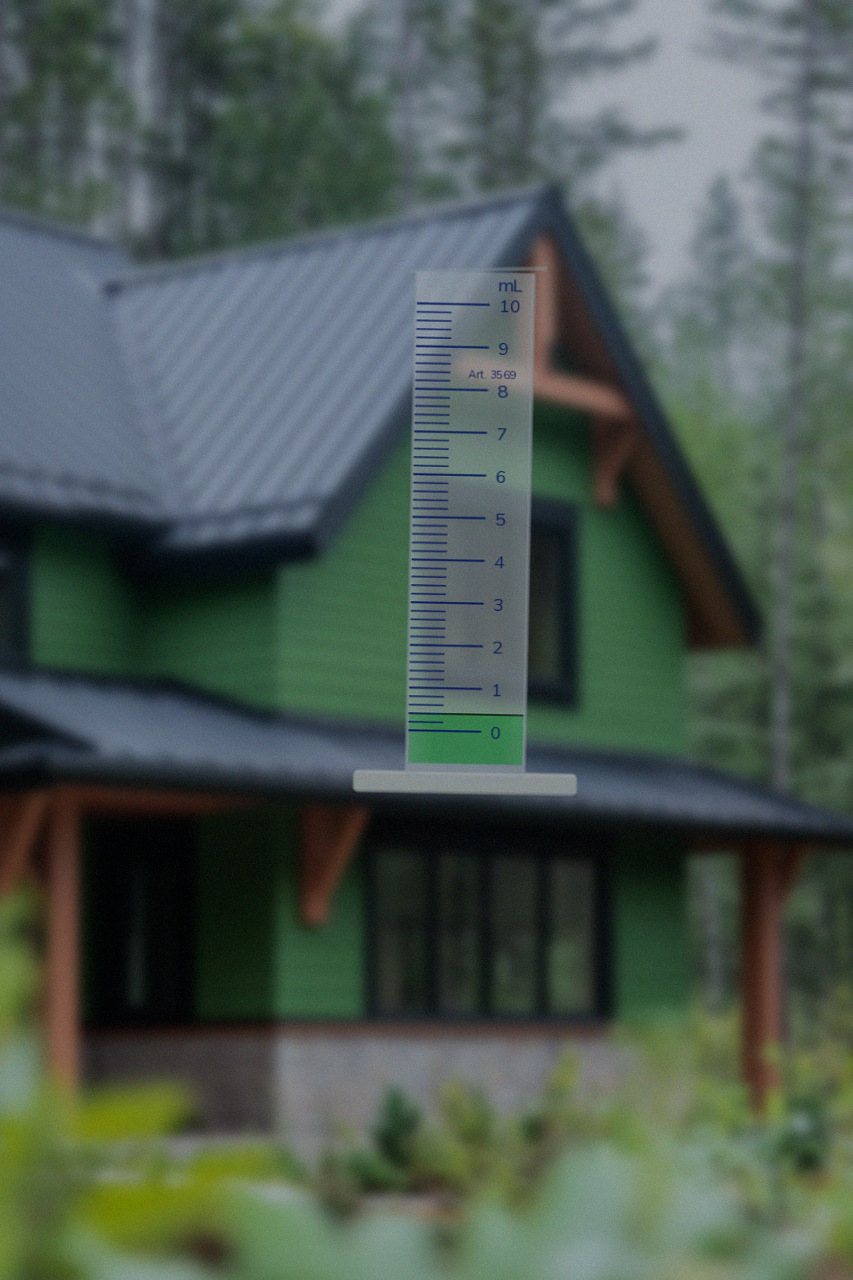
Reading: 0.4mL
